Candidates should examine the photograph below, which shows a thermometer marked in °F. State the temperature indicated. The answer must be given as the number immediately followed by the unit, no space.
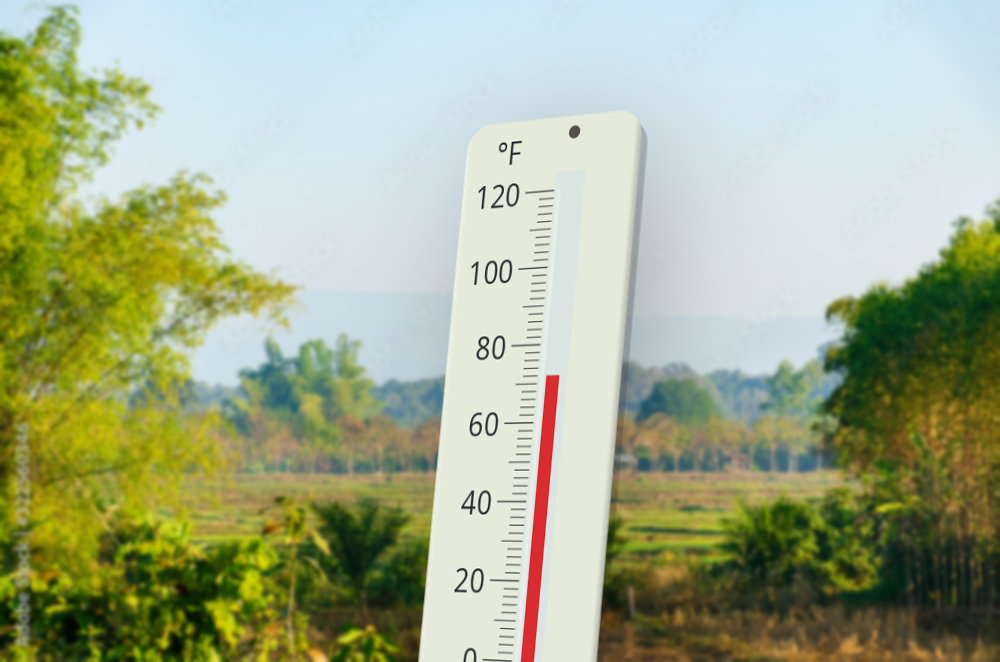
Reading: 72°F
